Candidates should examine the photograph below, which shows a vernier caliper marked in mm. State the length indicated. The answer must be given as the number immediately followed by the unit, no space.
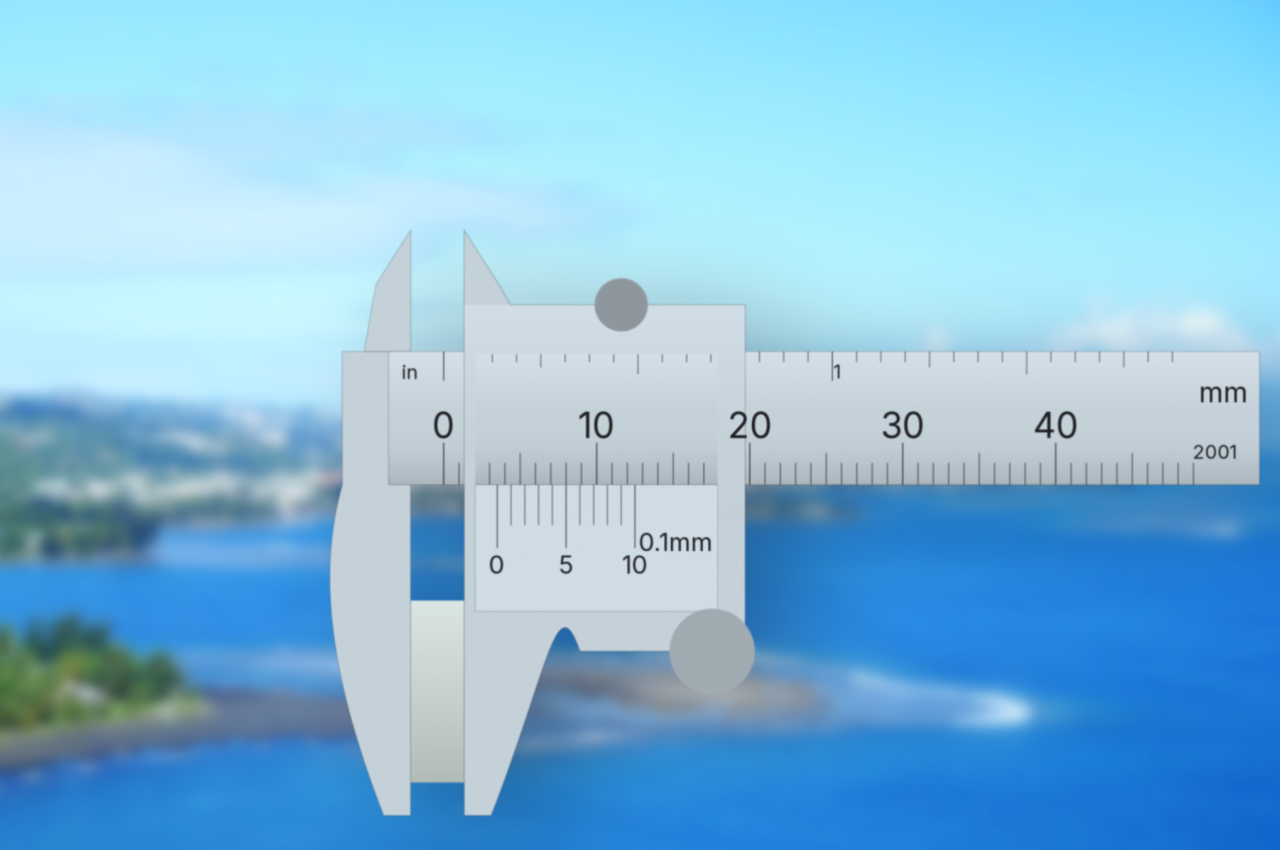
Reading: 3.5mm
